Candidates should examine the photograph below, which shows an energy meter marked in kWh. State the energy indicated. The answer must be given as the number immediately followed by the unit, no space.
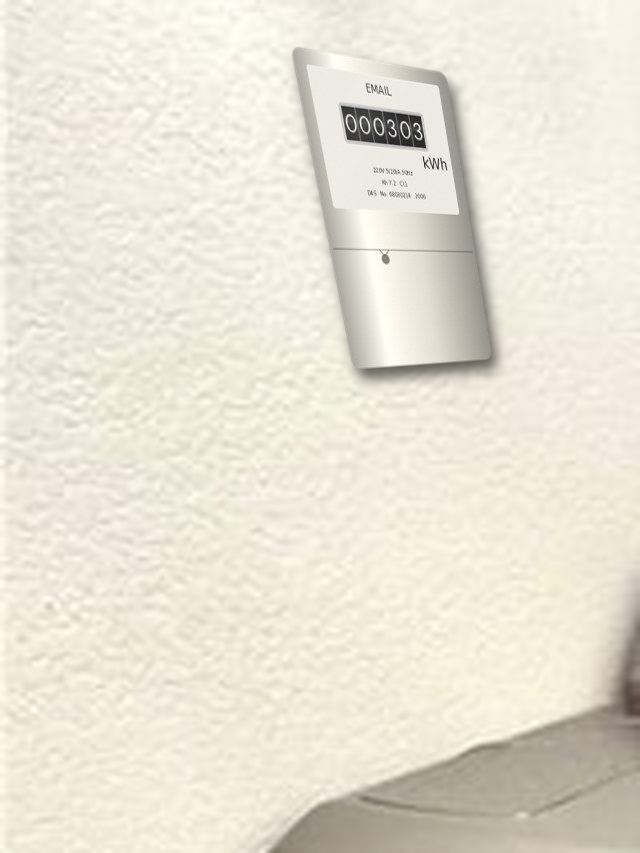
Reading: 303kWh
